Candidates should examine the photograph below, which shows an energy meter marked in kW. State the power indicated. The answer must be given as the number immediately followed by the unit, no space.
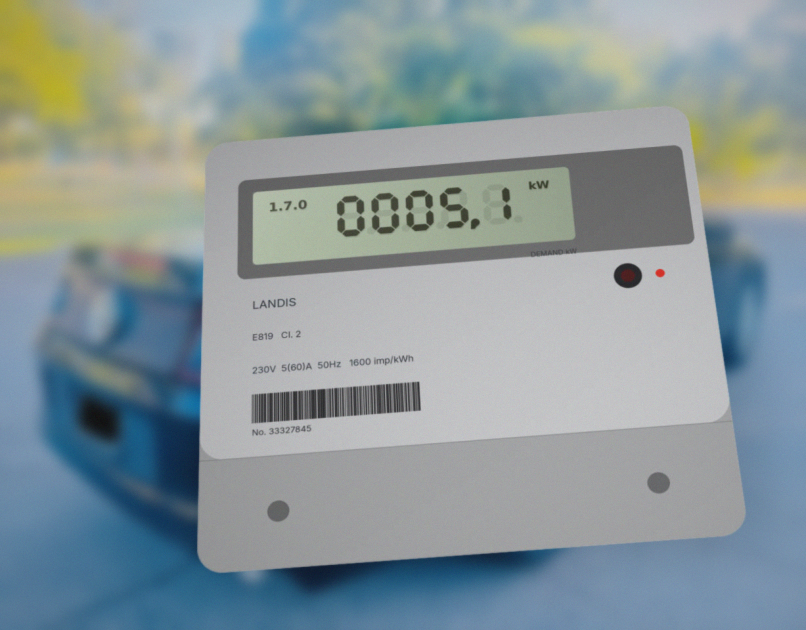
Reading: 5.1kW
